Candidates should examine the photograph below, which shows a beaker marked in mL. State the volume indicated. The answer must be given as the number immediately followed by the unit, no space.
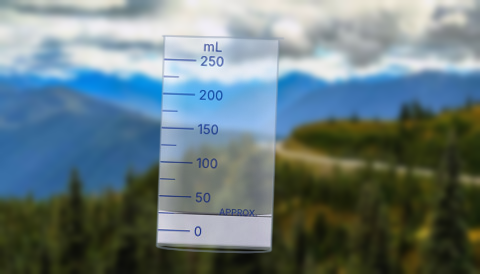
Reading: 25mL
